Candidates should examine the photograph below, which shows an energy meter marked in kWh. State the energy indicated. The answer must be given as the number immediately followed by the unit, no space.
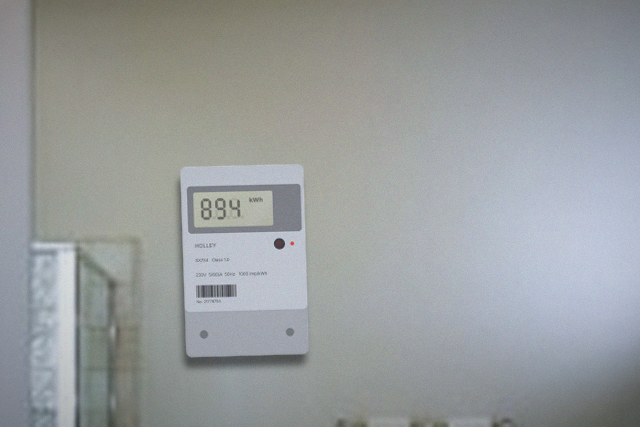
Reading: 894kWh
